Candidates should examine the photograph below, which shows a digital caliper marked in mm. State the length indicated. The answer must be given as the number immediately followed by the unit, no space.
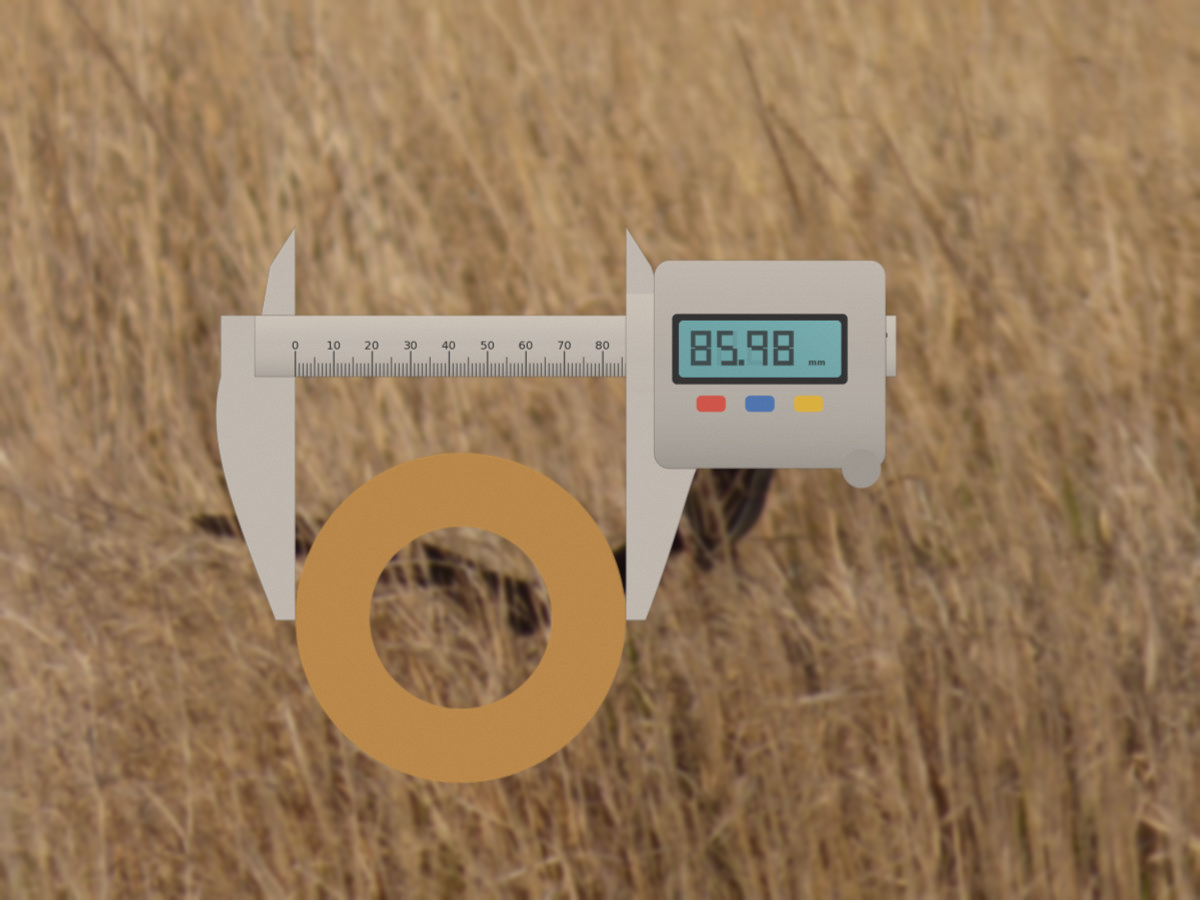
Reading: 85.98mm
